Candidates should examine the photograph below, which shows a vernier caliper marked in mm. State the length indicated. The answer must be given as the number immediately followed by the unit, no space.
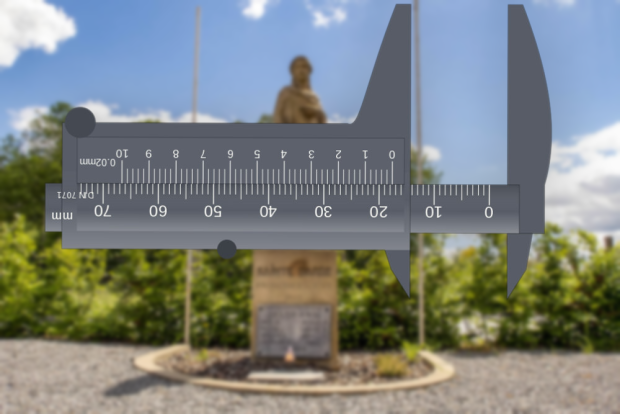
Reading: 17.6mm
